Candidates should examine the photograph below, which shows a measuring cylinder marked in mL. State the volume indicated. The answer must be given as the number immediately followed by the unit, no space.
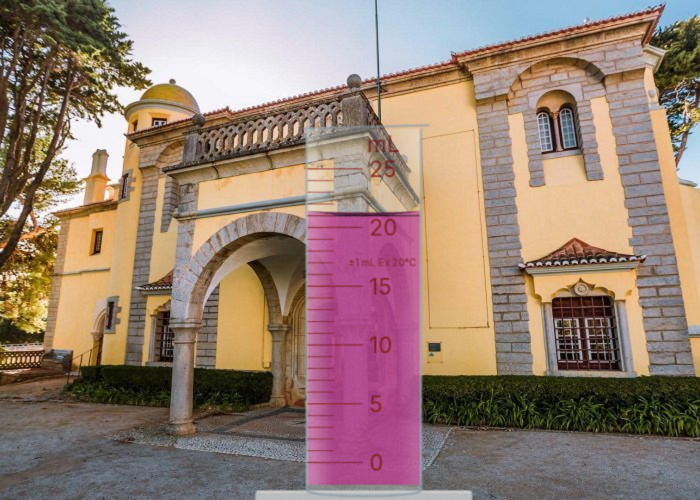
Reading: 21mL
